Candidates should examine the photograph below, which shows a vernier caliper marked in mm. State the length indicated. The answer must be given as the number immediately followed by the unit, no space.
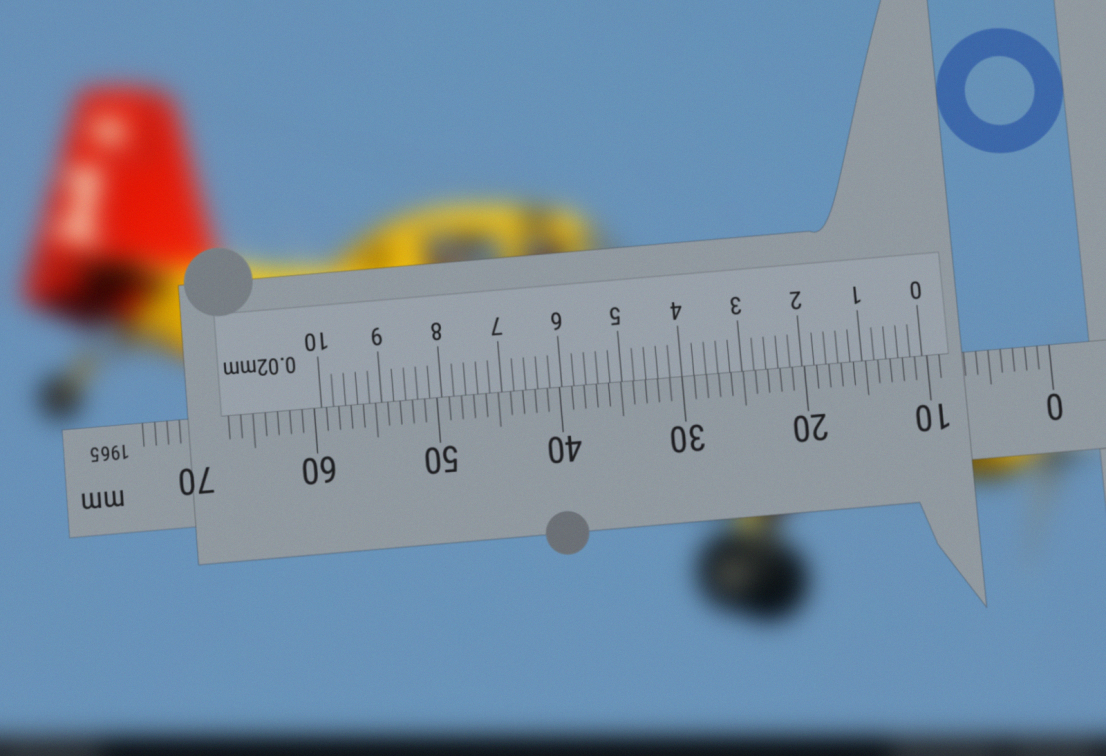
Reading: 10.4mm
